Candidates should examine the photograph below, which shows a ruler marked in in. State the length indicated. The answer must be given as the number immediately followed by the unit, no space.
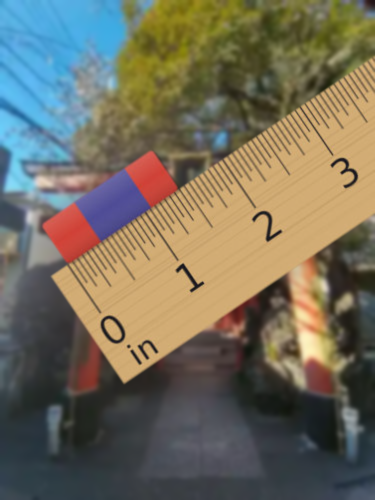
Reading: 1.4375in
